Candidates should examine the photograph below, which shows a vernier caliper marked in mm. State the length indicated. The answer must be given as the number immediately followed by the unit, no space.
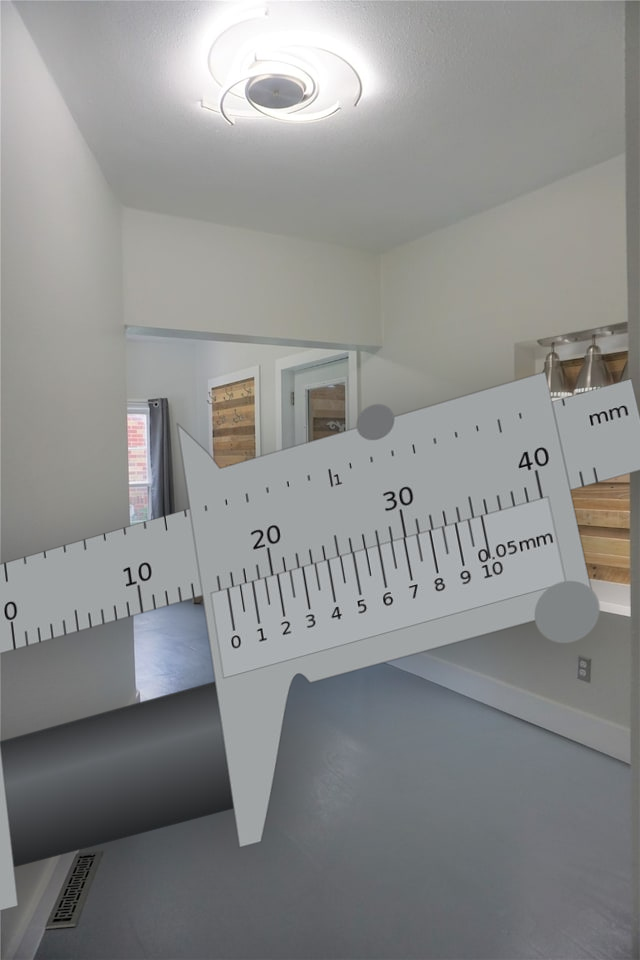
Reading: 16.6mm
